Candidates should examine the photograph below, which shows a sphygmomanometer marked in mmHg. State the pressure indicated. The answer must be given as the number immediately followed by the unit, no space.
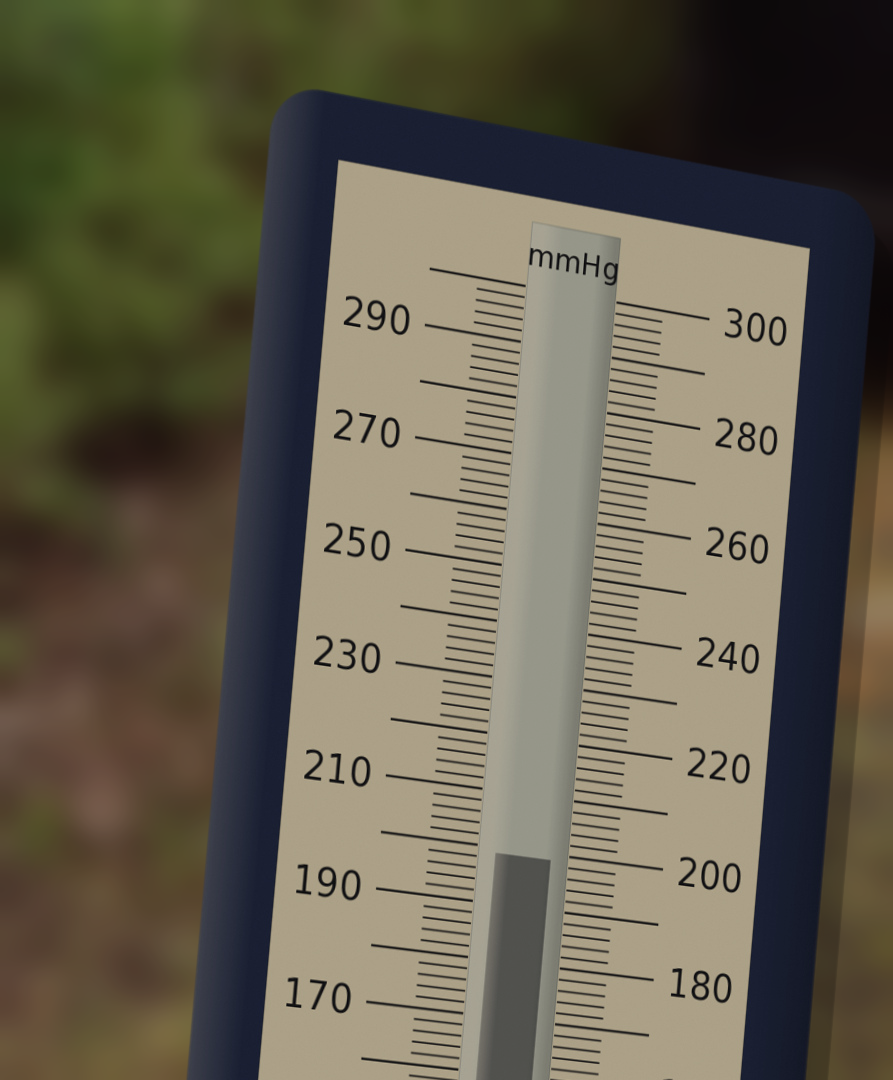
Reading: 199mmHg
